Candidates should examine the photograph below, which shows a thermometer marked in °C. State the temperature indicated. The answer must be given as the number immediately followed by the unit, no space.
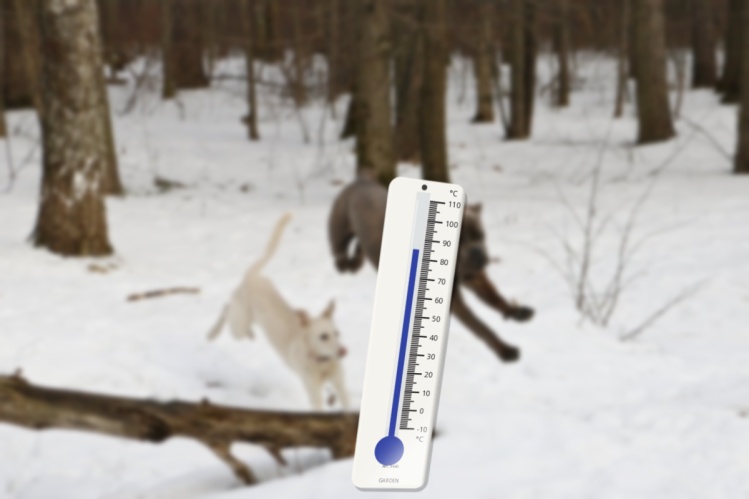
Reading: 85°C
